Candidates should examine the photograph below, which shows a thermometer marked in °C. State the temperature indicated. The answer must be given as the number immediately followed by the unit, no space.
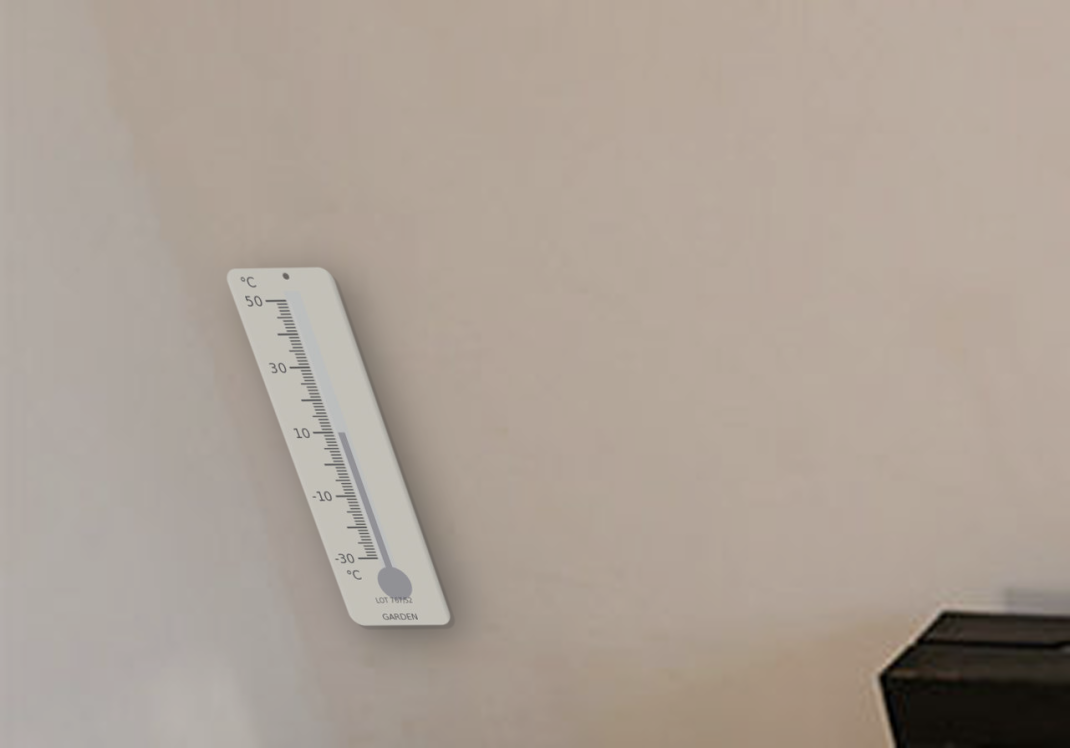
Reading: 10°C
